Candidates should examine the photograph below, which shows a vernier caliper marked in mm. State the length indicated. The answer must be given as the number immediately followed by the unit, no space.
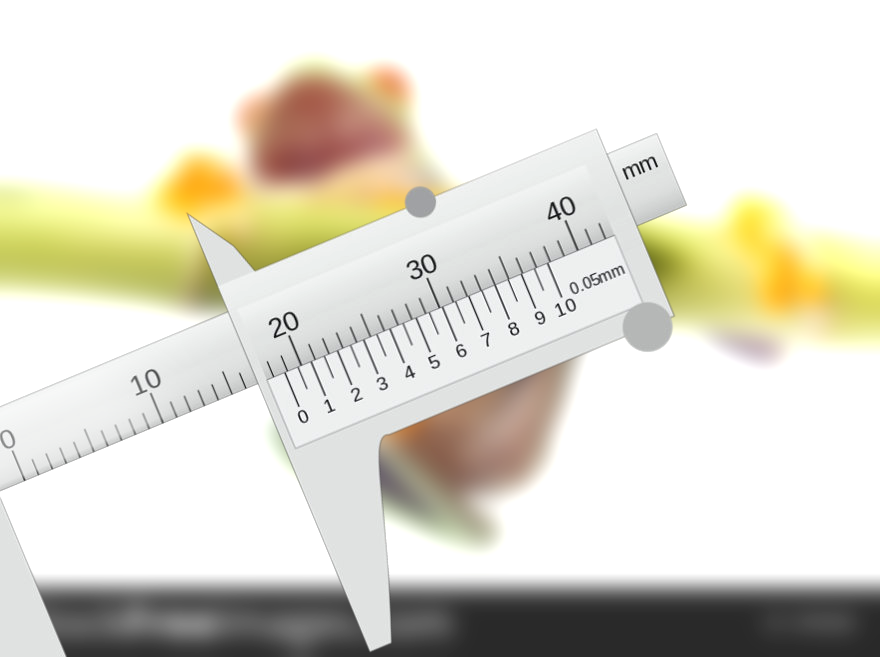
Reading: 18.8mm
